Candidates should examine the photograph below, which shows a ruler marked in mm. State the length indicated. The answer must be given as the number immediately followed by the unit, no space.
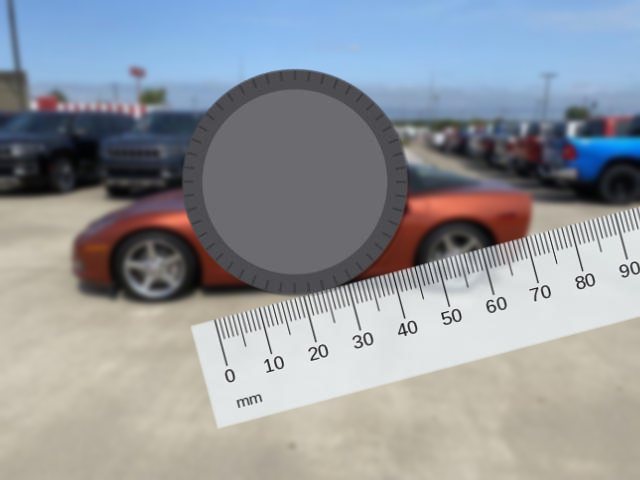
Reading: 49mm
